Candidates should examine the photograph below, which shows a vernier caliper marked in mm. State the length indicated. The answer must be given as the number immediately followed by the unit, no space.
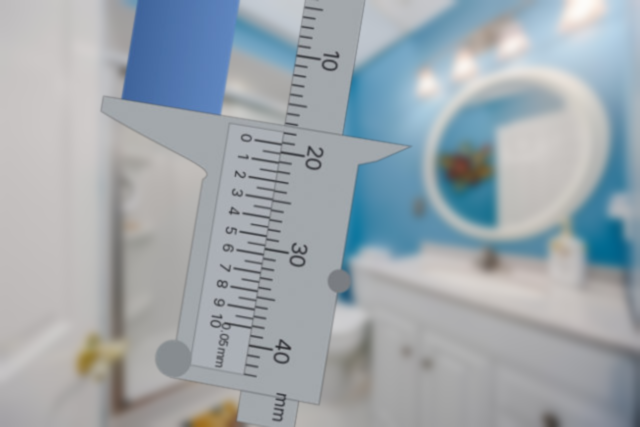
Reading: 19.2mm
